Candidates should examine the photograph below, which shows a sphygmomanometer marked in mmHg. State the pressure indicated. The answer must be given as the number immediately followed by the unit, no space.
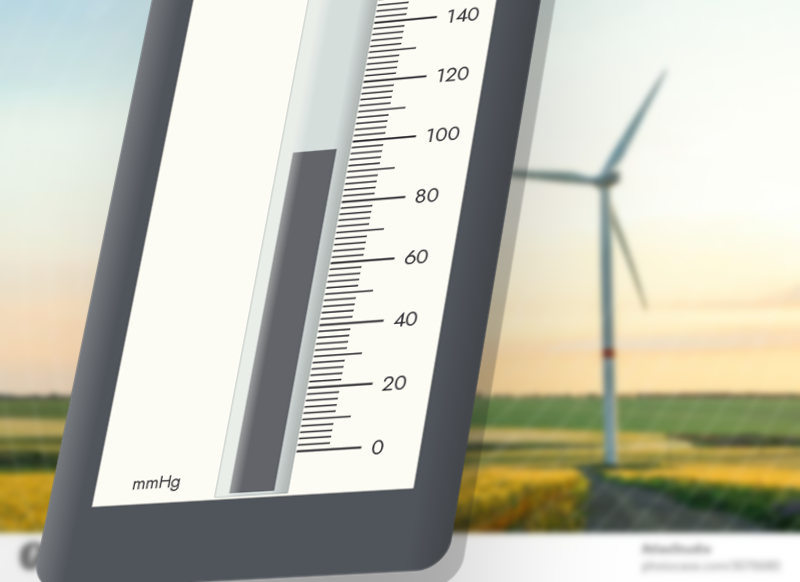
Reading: 98mmHg
